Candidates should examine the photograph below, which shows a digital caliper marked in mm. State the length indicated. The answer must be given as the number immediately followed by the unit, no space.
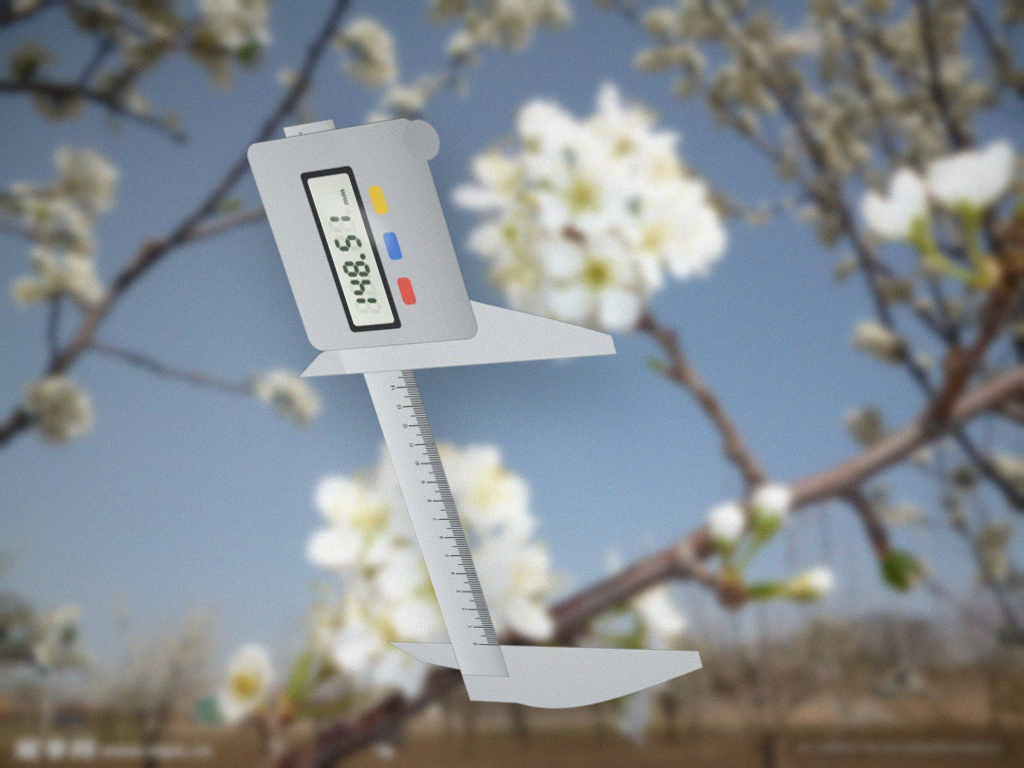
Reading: 148.51mm
